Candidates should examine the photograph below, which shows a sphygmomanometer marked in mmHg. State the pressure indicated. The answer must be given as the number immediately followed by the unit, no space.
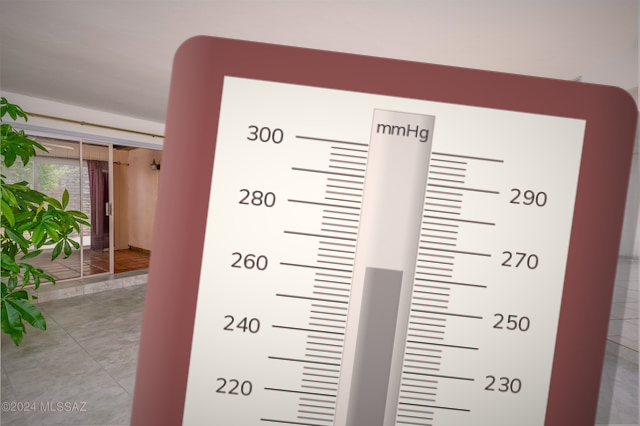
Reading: 262mmHg
